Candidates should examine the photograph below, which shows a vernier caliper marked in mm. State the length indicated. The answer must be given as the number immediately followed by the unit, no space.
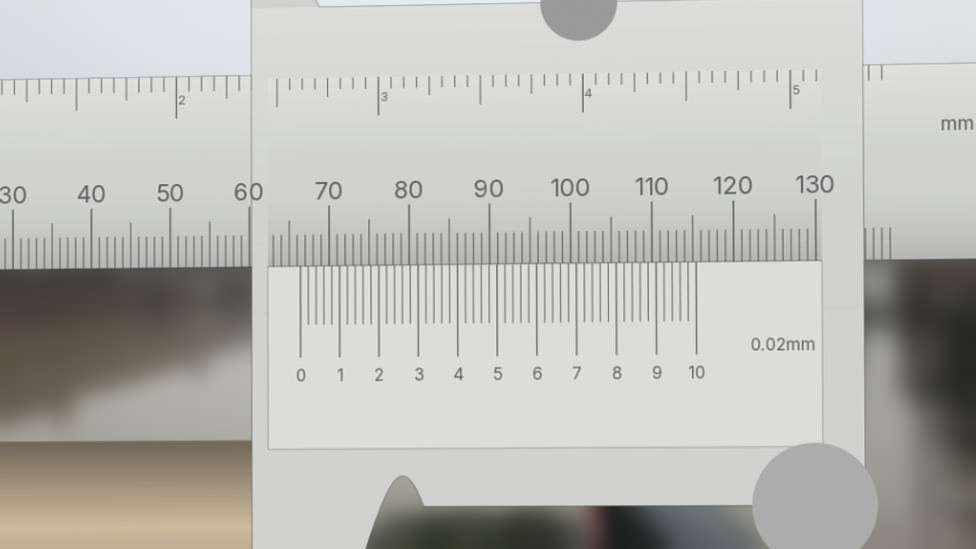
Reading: 66.4mm
